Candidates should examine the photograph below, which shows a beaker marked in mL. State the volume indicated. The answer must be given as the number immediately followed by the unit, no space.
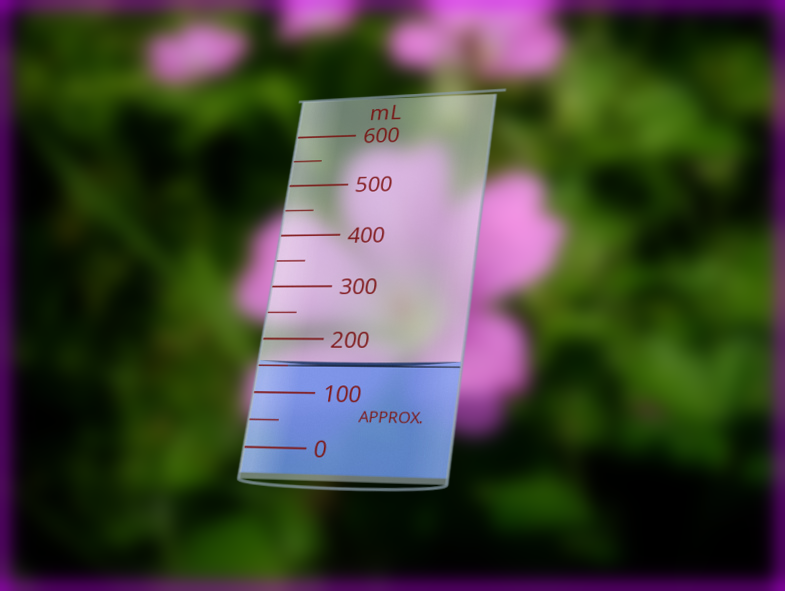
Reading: 150mL
